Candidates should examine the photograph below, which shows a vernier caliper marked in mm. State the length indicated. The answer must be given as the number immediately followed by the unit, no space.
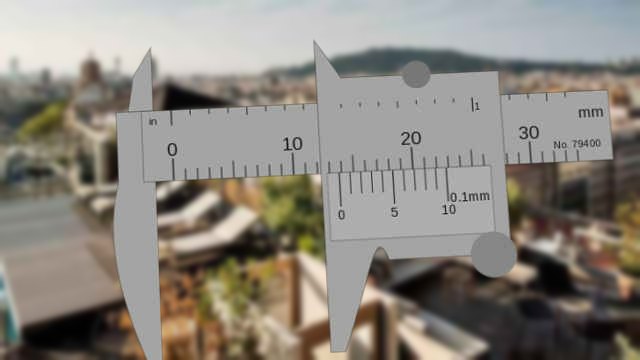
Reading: 13.8mm
